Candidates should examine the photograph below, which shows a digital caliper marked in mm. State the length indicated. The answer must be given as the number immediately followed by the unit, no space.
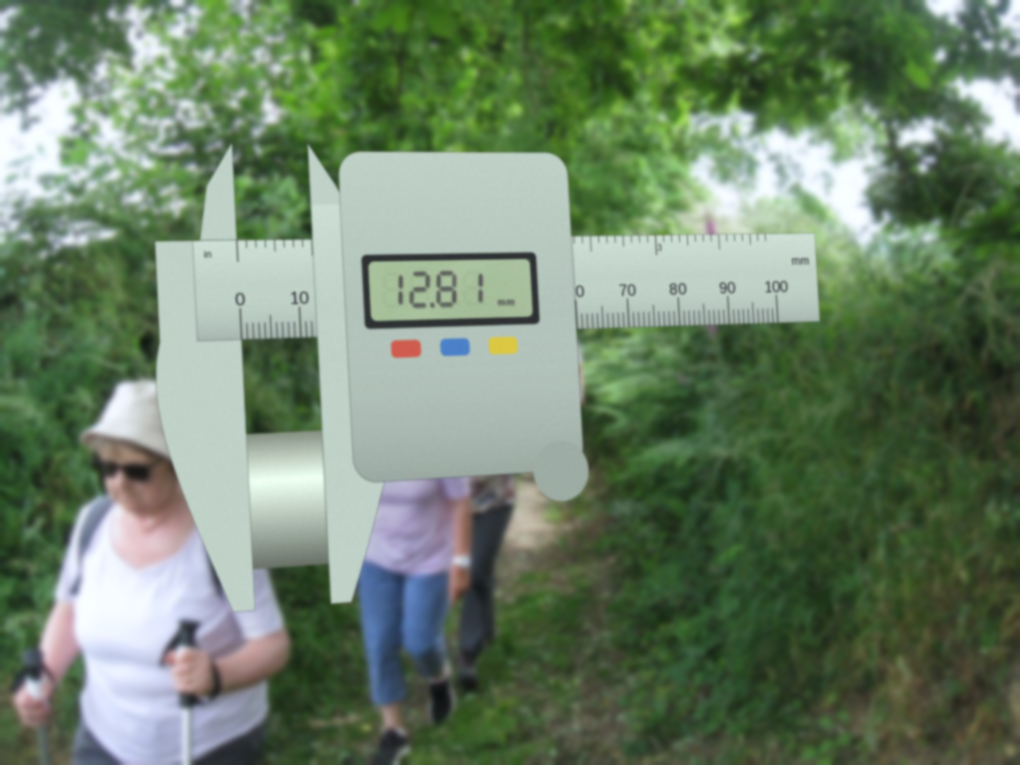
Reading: 12.81mm
